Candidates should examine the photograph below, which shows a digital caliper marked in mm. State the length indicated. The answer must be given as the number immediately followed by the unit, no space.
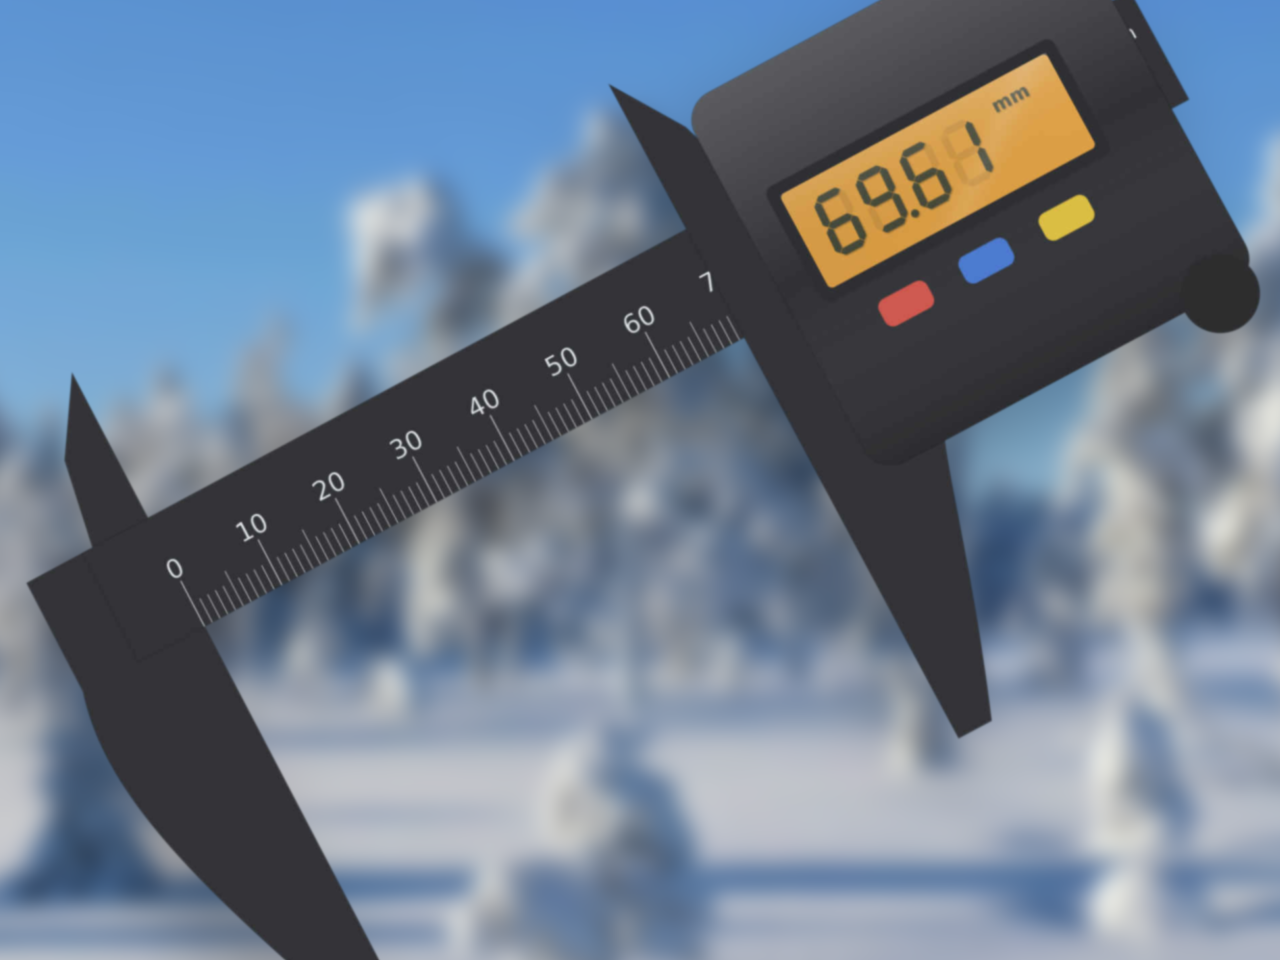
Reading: 69.61mm
